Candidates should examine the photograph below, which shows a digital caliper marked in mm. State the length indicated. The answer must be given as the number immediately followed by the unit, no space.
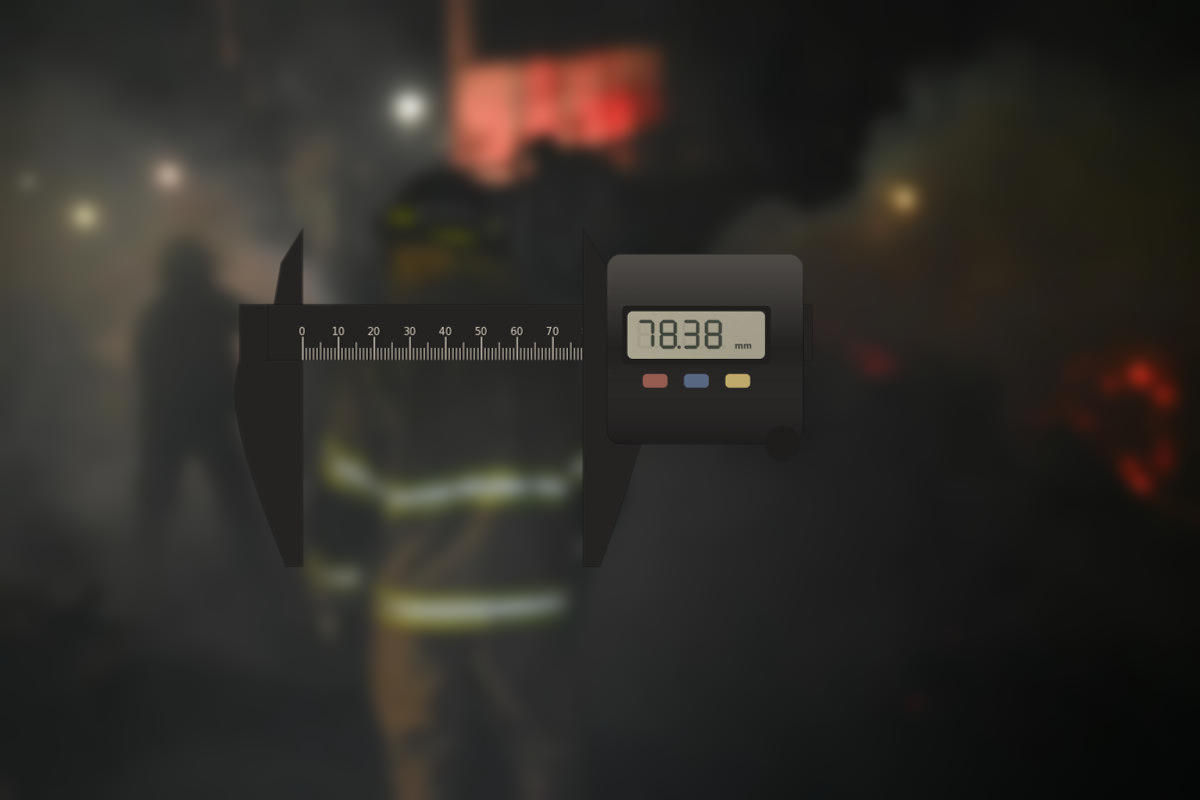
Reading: 78.38mm
